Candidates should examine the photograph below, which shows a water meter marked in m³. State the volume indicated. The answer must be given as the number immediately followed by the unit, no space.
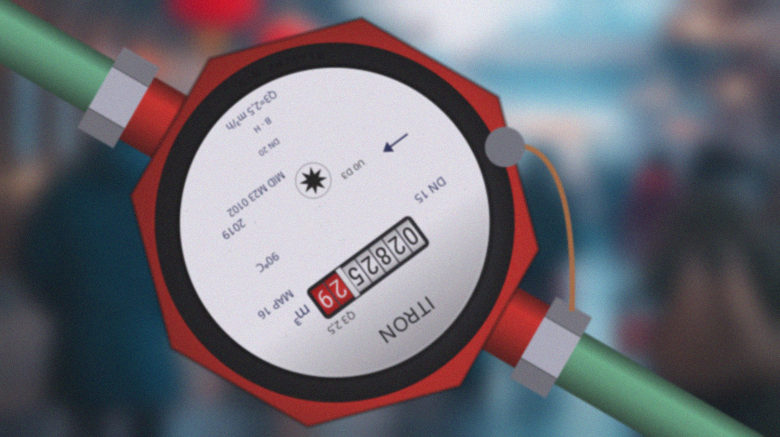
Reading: 2825.29m³
